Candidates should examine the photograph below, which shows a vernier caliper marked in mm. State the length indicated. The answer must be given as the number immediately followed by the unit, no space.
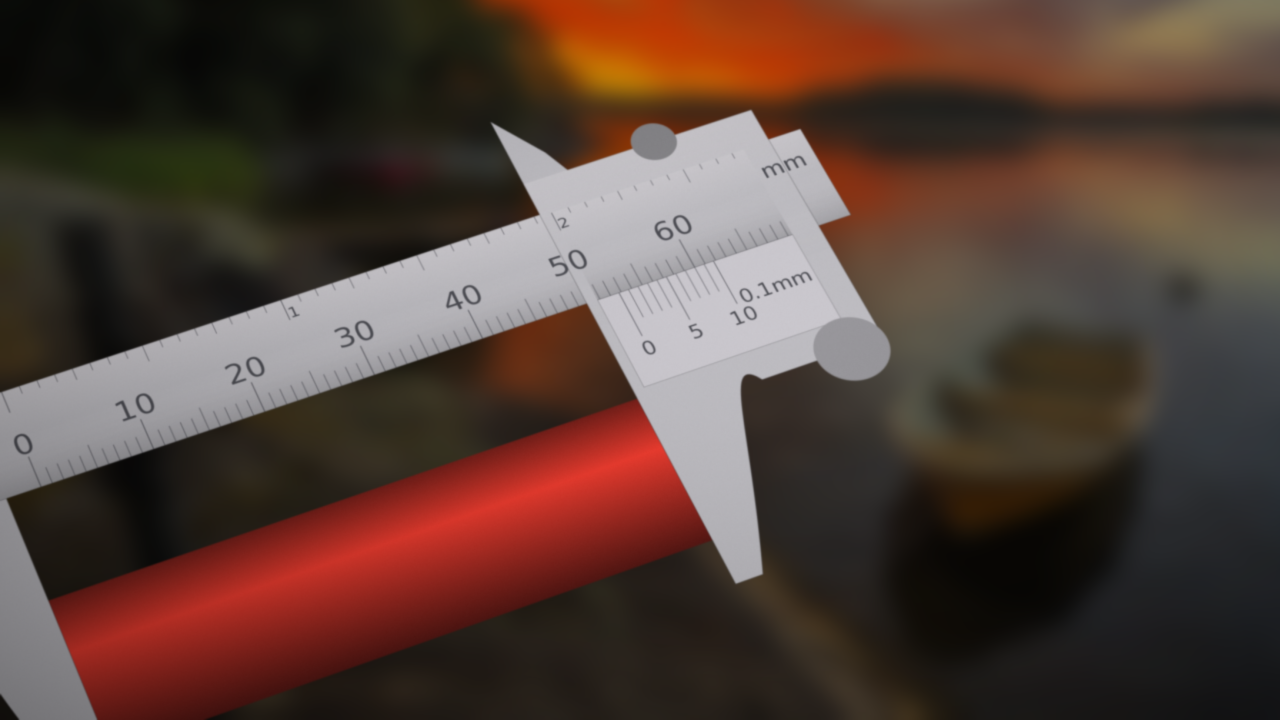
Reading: 52.8mm
